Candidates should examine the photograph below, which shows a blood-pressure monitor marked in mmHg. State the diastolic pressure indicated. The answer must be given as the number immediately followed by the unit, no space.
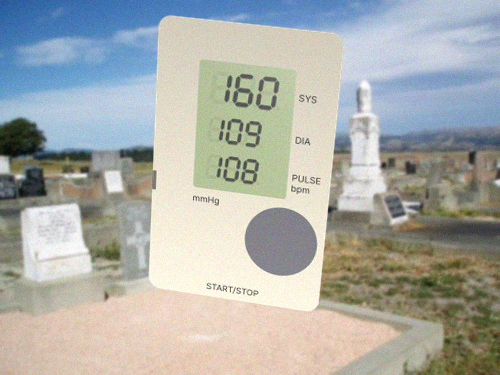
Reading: 109mmHg
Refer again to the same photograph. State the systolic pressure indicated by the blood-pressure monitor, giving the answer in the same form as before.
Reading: 160mmHg
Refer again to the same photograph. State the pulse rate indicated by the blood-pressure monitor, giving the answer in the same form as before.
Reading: 108bpm
